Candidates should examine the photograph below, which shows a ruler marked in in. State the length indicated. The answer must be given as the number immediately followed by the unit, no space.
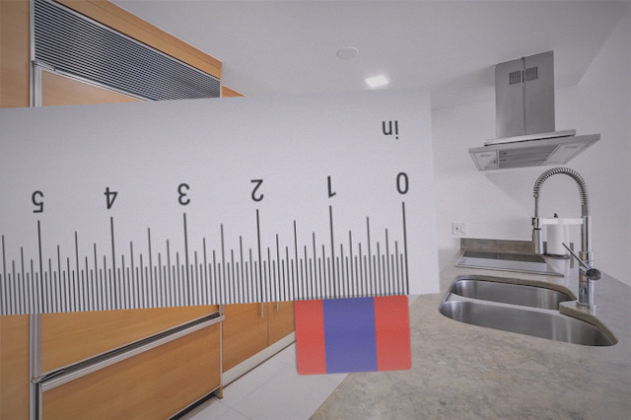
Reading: 1.5625in
